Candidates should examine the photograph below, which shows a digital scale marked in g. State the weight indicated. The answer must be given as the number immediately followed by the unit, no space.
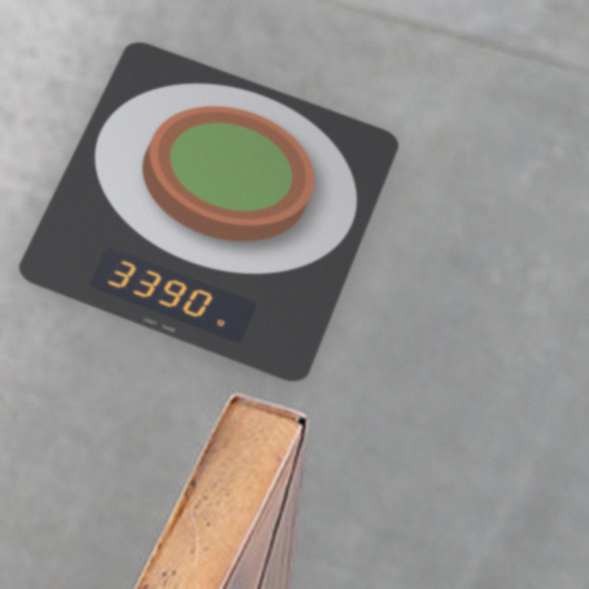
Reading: 3390g
